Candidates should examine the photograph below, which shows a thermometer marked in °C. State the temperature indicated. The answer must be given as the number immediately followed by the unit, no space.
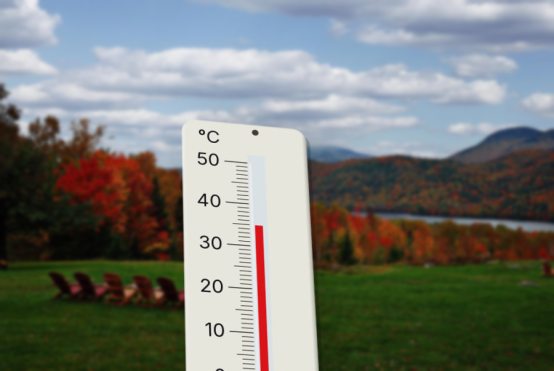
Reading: 35°C
